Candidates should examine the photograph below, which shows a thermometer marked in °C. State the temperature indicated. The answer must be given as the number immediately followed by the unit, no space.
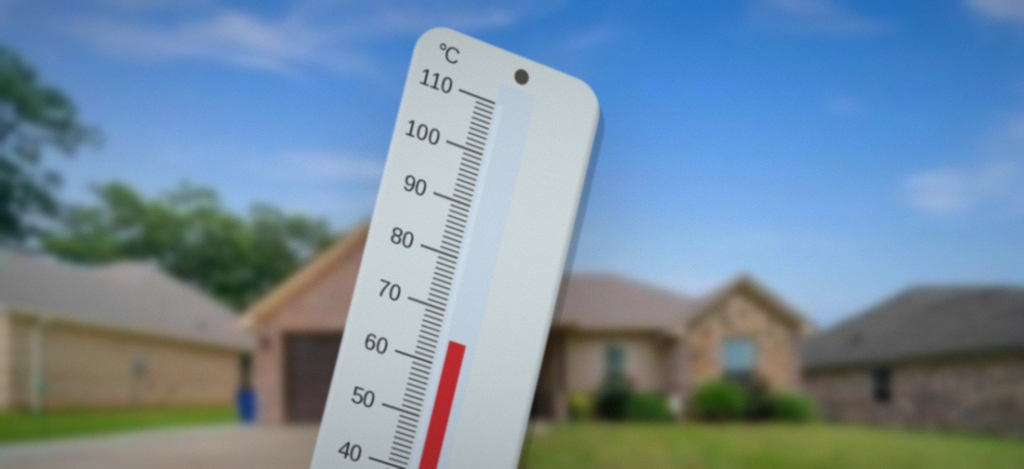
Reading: 65°C
